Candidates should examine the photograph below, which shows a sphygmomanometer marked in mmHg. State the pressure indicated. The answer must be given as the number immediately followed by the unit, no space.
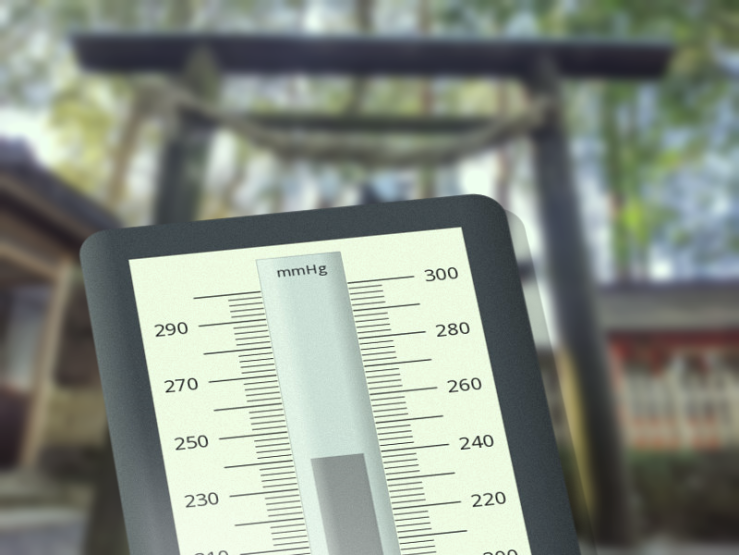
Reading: 240mmHg
